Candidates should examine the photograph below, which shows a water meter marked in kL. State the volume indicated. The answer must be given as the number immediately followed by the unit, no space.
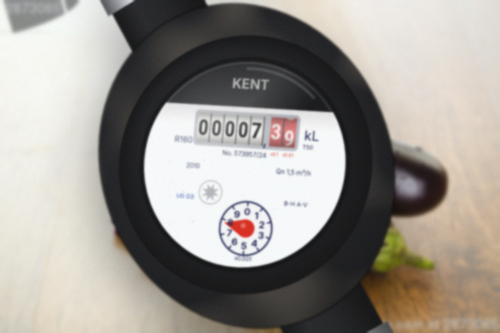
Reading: 7.387kL
